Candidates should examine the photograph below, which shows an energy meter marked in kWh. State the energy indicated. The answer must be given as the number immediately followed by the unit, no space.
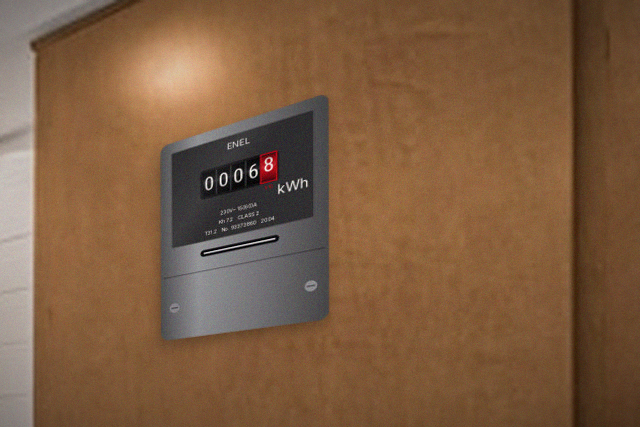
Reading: 6.8kWh
